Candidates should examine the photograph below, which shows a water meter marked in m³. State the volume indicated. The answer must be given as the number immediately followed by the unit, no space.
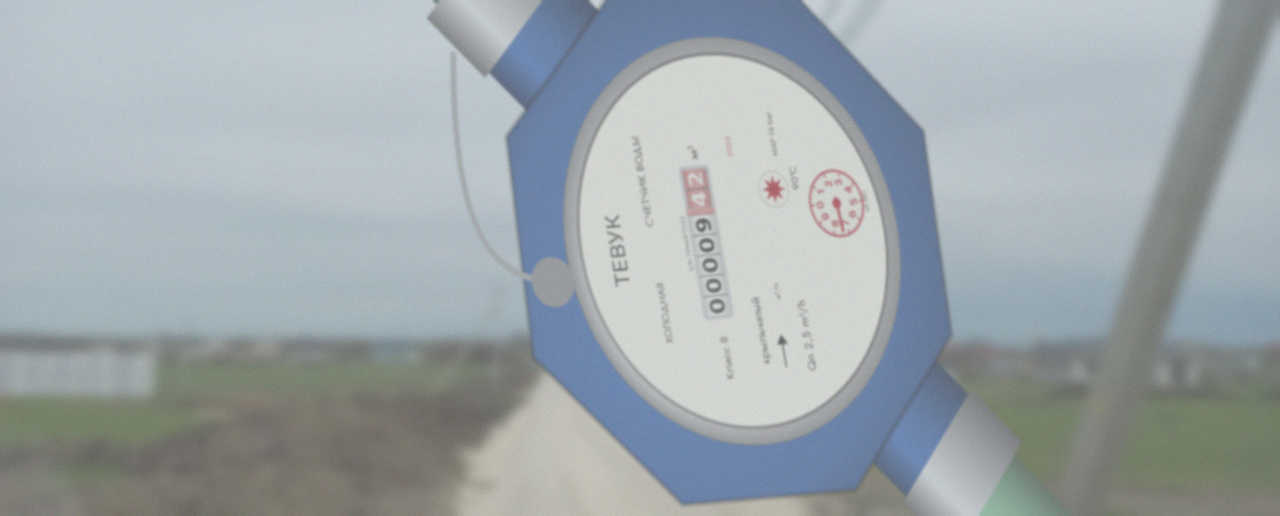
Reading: 9.427m³
